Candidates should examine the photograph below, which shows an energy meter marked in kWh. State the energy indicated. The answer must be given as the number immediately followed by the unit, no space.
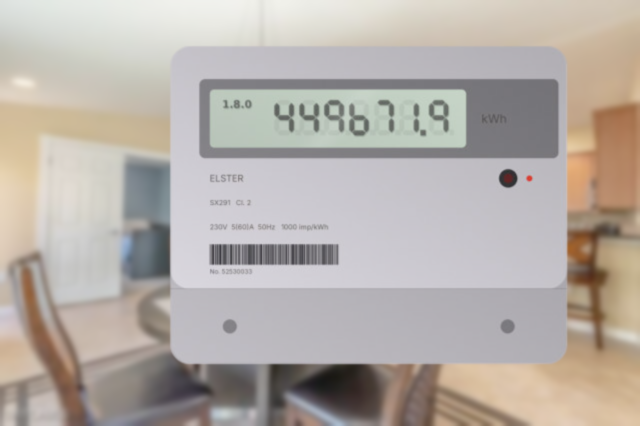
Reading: 449671.9kWh
